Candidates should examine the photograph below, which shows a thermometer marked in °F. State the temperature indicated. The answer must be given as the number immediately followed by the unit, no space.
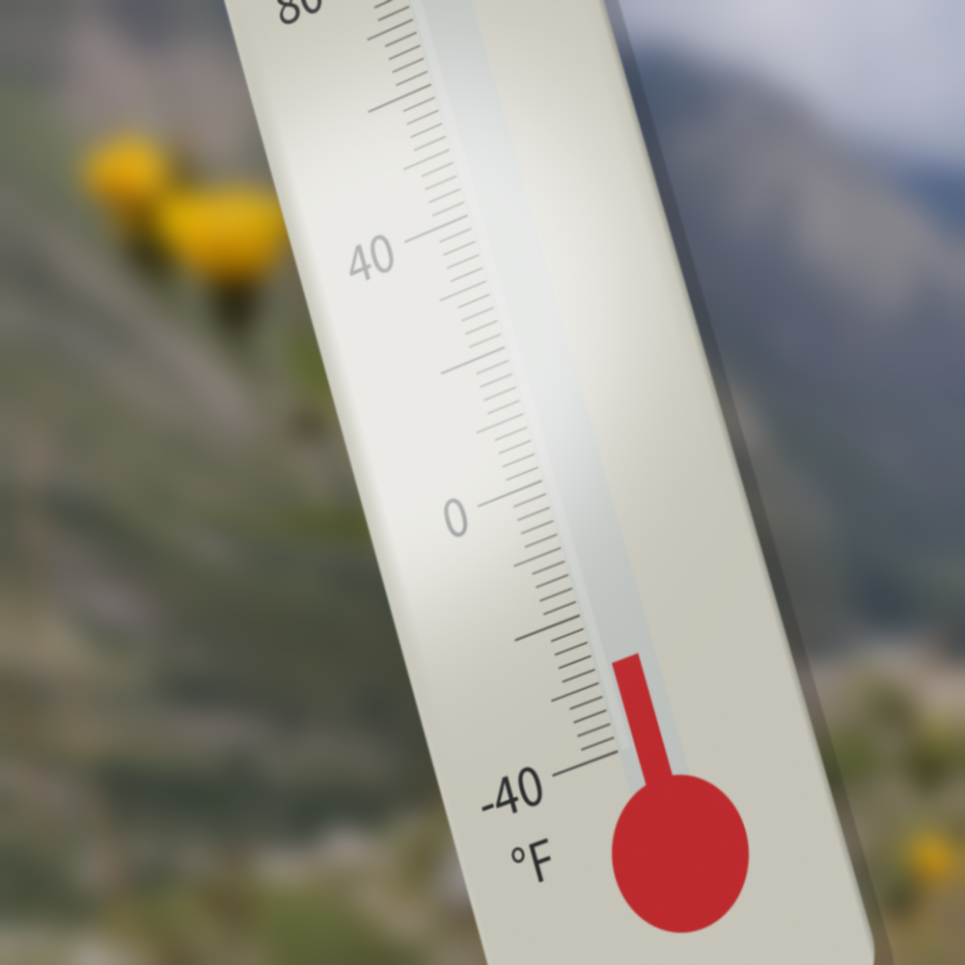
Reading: -28°F
